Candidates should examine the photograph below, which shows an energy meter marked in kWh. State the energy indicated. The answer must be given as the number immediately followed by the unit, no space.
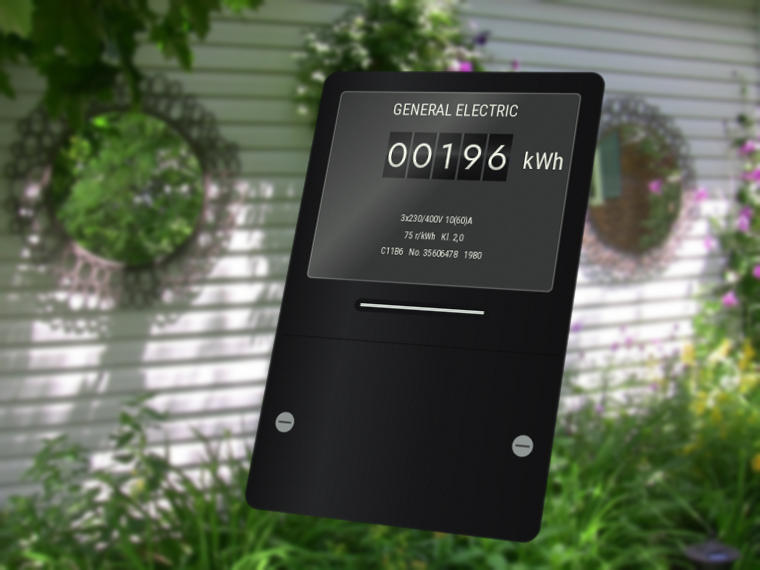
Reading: 196kWh
